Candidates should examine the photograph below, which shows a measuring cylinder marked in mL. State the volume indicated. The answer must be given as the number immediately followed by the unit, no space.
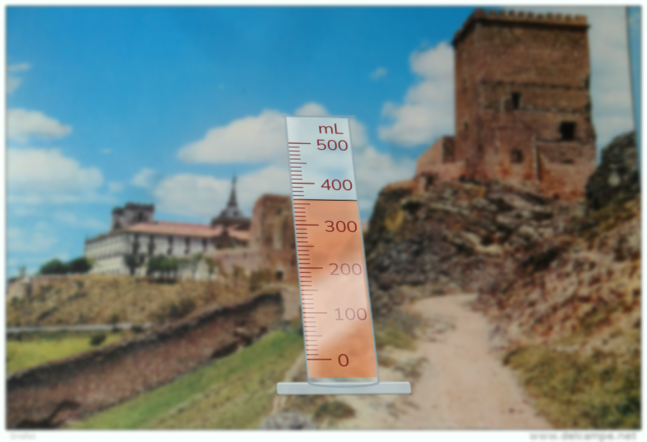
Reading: 360mL
